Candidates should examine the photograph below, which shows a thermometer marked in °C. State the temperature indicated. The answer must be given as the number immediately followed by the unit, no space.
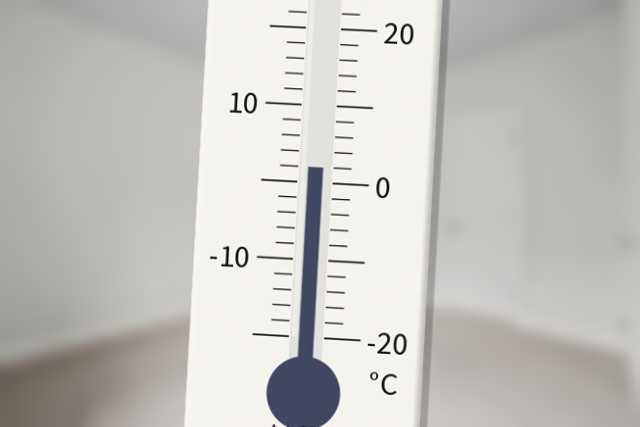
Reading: 2°C
